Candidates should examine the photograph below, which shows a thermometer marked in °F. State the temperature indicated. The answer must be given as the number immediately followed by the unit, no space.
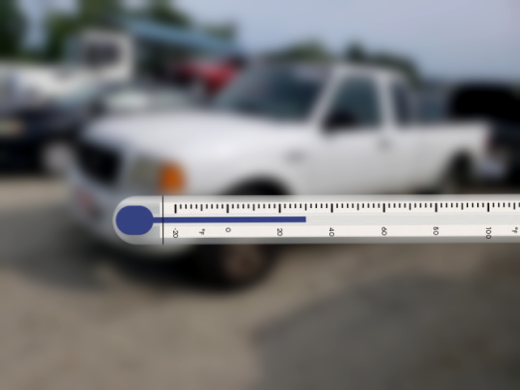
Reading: 30°F
